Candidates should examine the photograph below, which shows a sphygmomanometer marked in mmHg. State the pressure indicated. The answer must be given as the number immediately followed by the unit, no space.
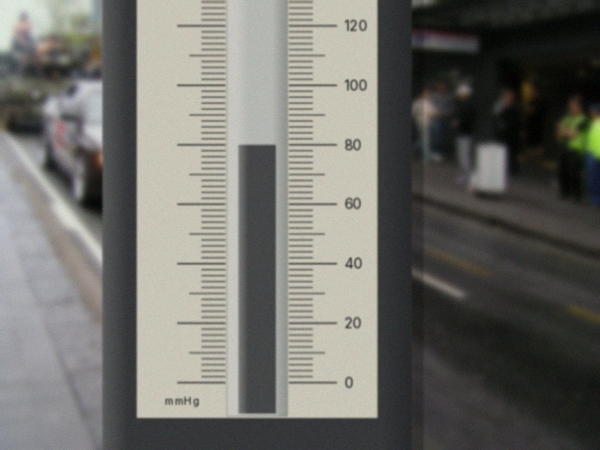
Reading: 80mmHg
